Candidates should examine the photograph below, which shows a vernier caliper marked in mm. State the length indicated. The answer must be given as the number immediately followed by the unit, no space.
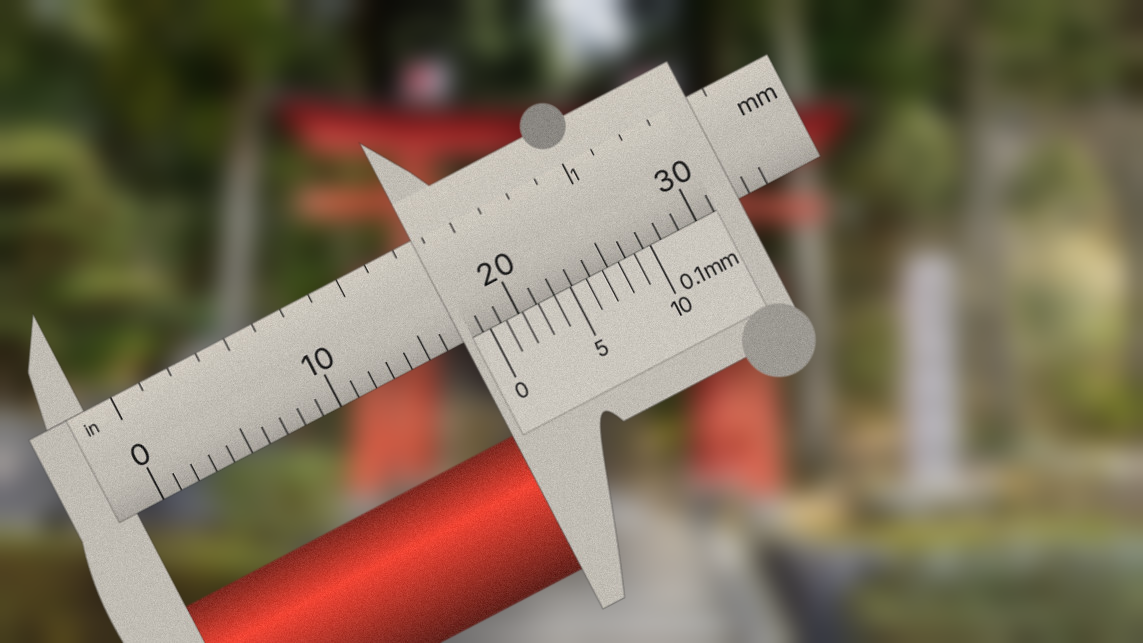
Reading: 18.4mm
